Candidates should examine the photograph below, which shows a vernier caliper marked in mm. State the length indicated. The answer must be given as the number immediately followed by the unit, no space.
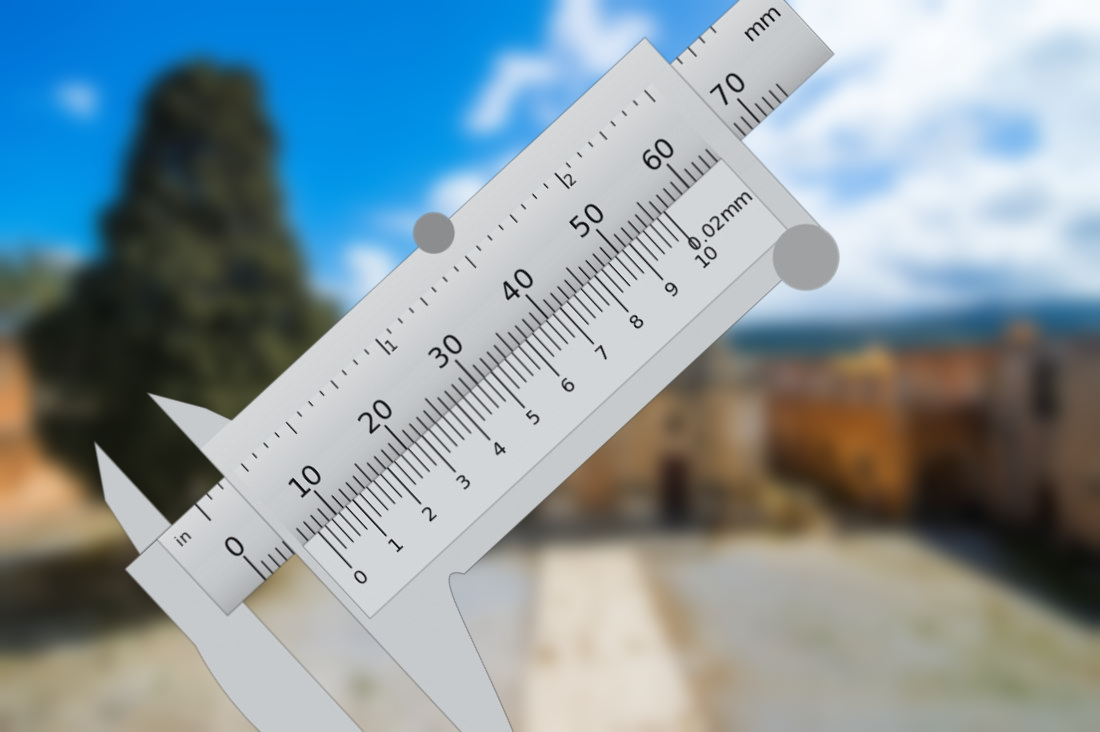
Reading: 7.4mm
